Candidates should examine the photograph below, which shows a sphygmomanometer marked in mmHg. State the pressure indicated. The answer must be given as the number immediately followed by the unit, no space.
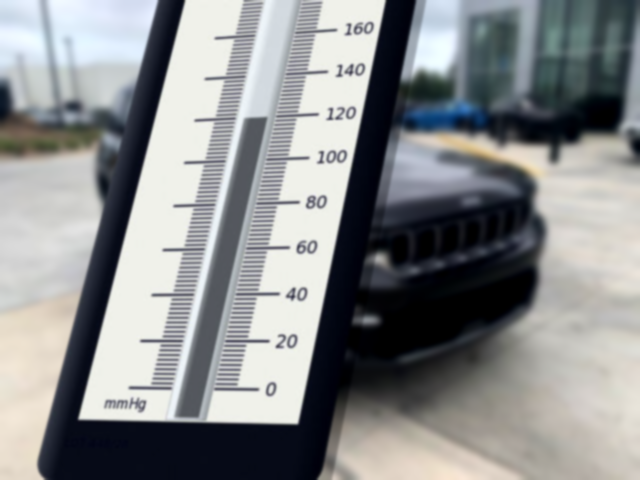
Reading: 120mmHg
